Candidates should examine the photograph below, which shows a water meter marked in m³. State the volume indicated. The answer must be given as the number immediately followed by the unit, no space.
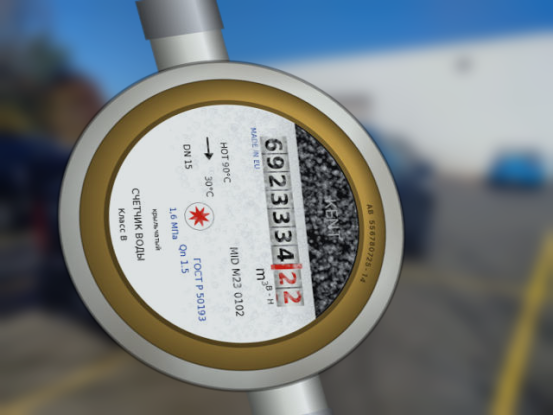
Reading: 6923334.22m³
